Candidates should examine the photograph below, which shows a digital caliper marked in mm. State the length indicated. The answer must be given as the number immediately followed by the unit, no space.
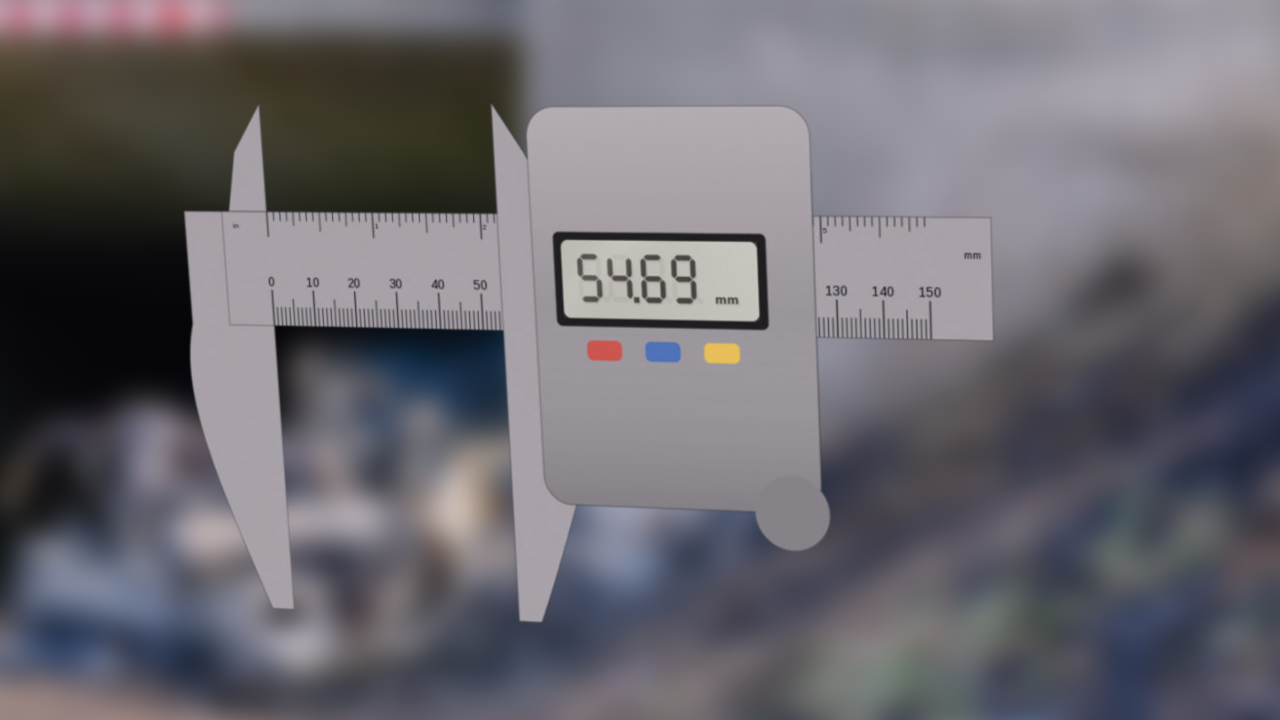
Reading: 54.69mm
